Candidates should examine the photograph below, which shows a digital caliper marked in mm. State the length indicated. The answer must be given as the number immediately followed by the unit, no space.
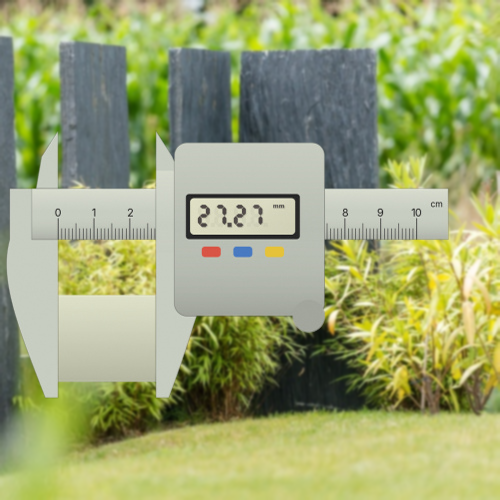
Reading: 27.27mm
